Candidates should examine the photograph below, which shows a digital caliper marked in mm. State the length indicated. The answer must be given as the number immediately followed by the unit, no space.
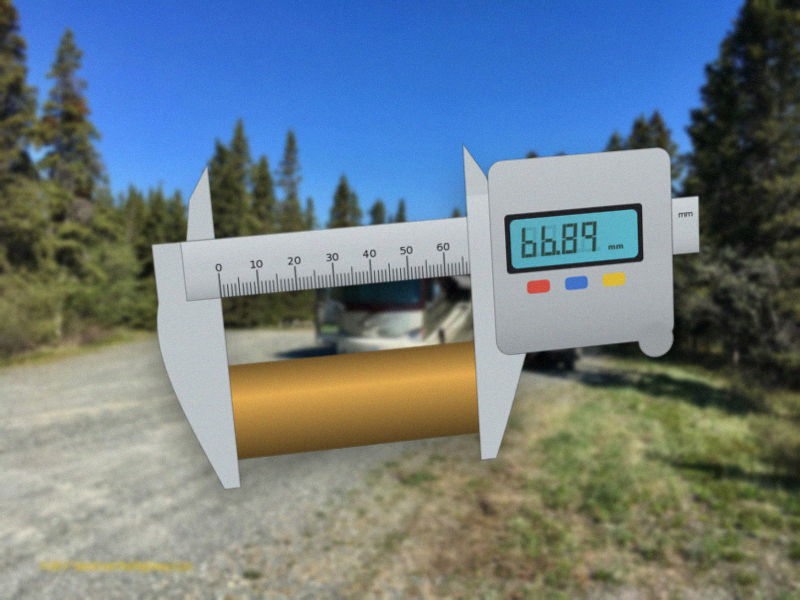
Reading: 66.89mm
